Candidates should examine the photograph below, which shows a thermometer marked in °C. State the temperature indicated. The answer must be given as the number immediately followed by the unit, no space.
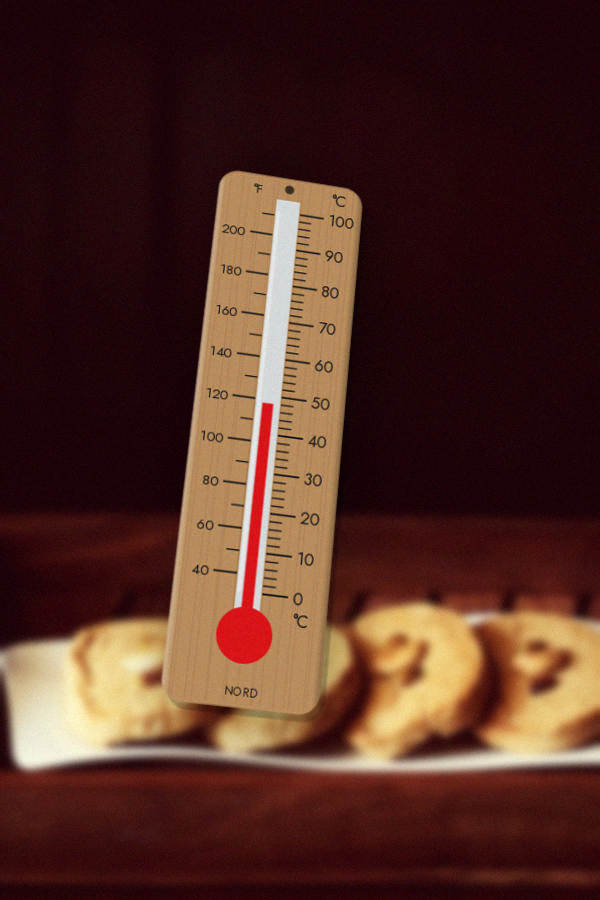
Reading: 48°C
